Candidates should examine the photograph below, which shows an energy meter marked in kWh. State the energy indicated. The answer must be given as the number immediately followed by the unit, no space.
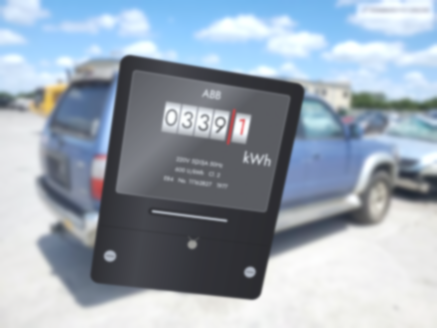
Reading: 339.1kWh
